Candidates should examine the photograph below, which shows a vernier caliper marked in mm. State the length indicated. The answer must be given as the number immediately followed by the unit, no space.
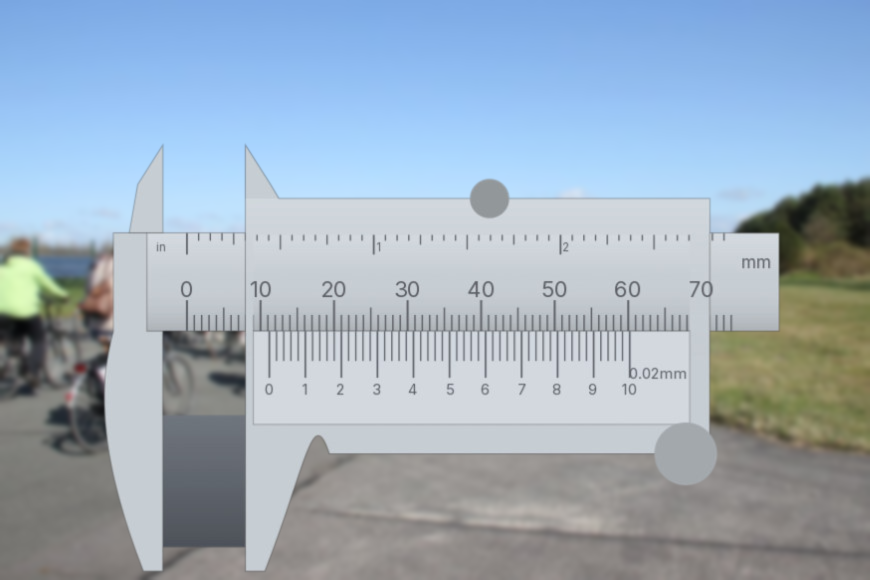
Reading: 11.2mm
